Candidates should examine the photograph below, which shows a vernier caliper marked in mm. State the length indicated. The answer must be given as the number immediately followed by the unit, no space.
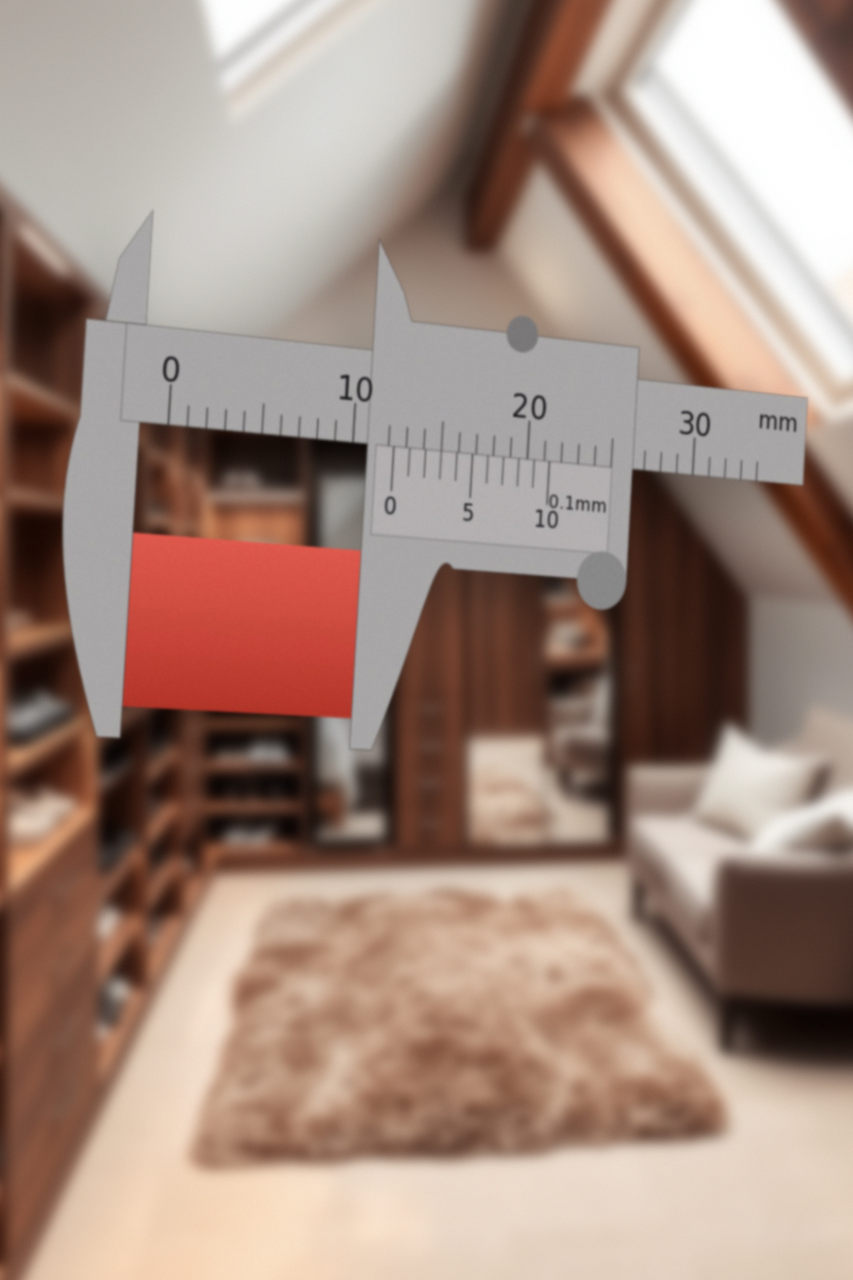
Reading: 12.3mm
